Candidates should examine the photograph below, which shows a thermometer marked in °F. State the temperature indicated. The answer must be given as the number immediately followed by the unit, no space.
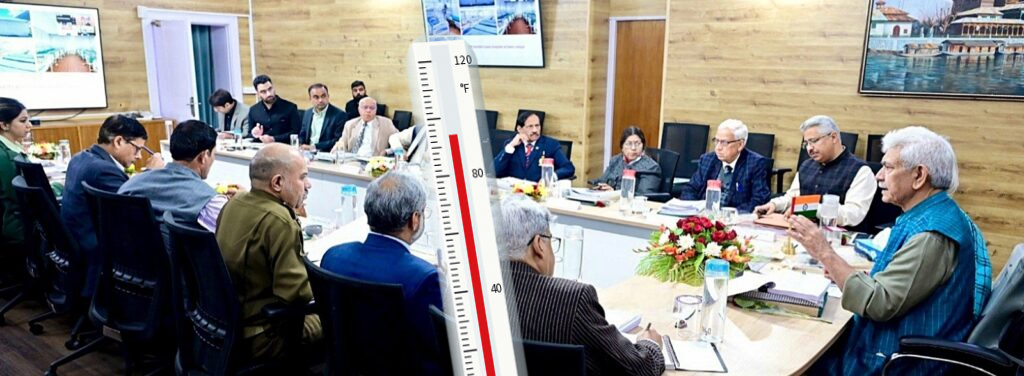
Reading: 94°F
